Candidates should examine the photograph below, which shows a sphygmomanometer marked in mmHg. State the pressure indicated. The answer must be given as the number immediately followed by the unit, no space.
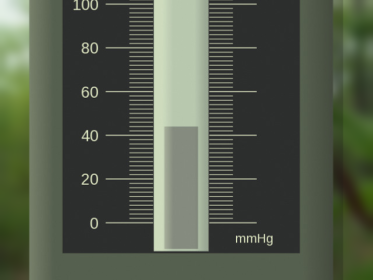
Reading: 44mmHg
